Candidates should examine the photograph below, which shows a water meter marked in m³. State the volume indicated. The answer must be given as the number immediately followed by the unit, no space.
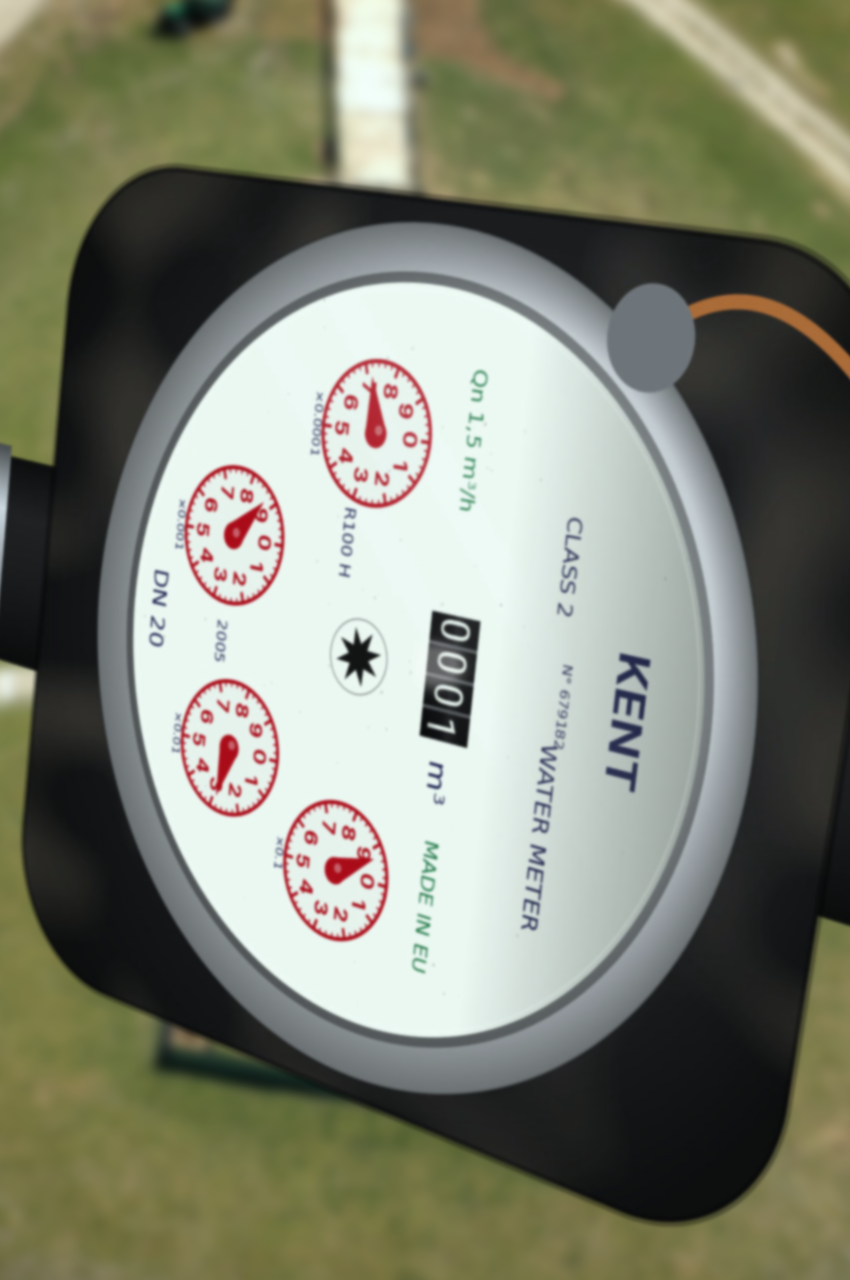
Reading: 0.9287m³
